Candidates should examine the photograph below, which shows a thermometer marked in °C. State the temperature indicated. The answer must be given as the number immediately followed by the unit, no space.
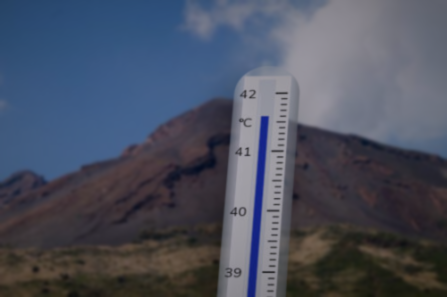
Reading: 41.6°C
